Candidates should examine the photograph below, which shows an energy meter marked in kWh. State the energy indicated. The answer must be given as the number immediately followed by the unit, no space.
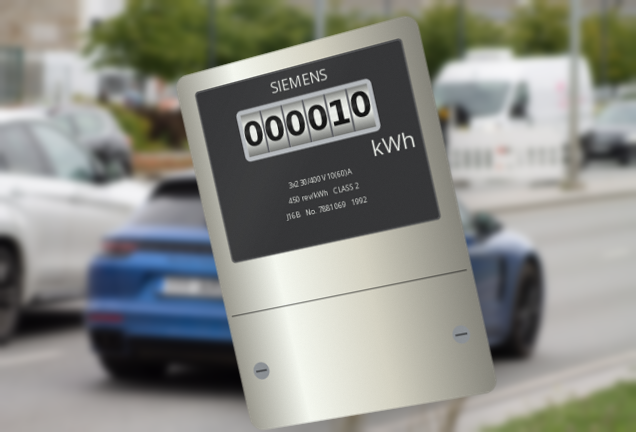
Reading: 10kWh
